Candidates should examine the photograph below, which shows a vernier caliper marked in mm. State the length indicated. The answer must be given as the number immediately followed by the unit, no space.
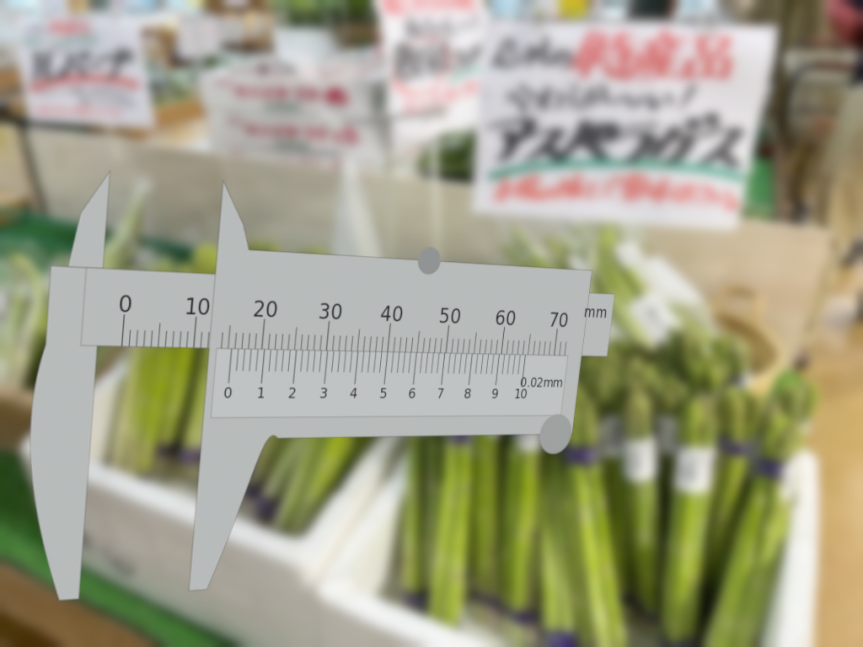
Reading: 15.5mm
